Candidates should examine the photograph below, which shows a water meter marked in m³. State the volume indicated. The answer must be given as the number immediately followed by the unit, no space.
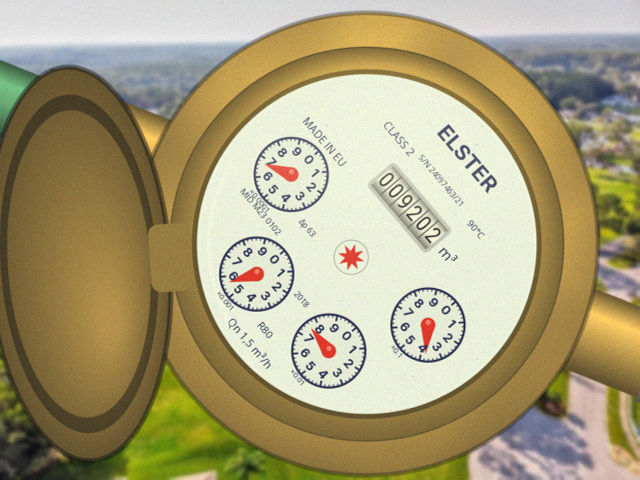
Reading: 9202.3756m³
